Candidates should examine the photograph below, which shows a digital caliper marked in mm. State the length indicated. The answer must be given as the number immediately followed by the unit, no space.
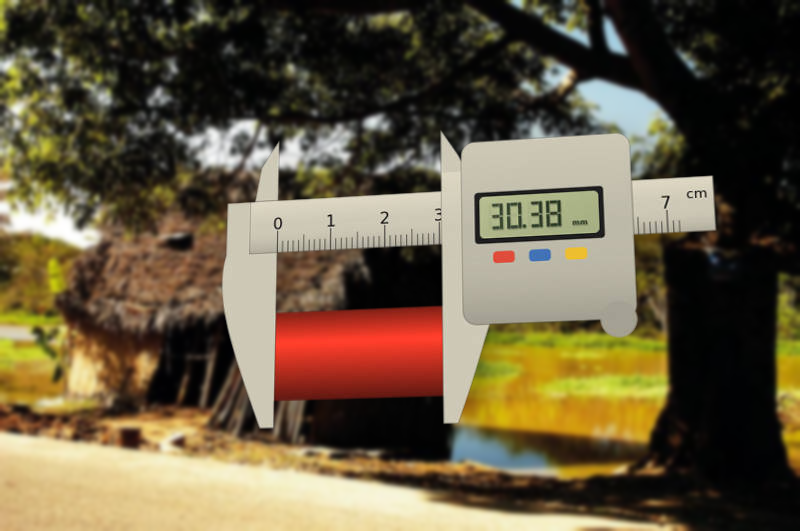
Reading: 30.38mm
